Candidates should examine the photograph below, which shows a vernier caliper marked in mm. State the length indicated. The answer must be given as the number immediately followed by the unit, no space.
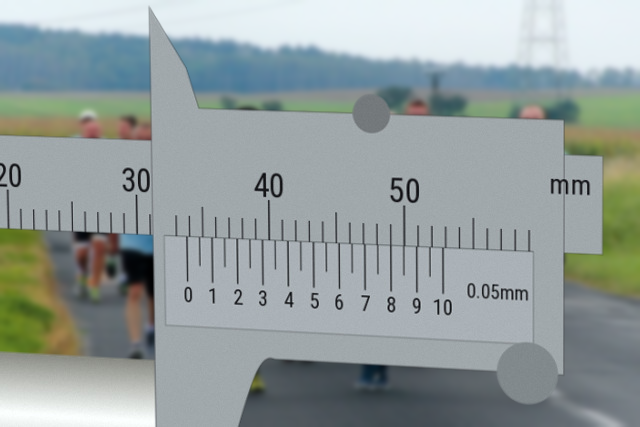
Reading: 33.8mm
